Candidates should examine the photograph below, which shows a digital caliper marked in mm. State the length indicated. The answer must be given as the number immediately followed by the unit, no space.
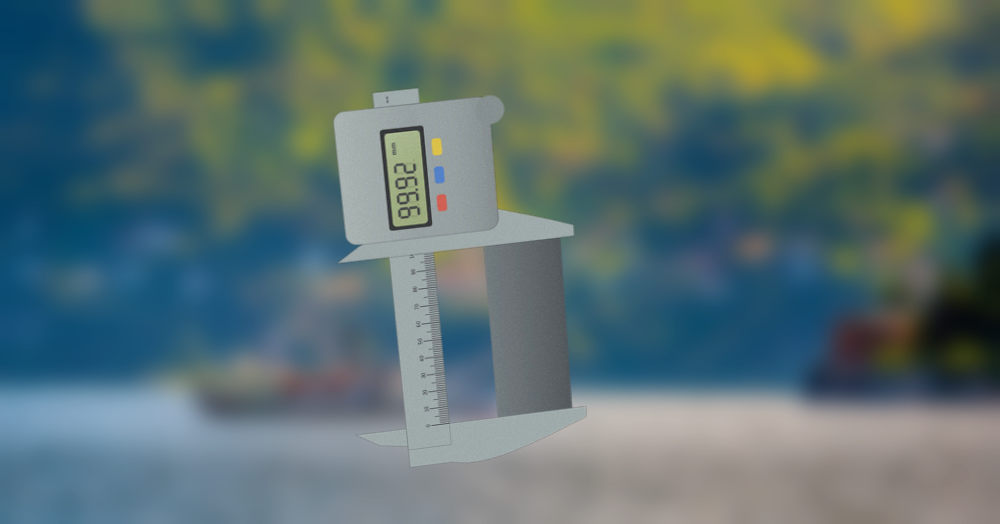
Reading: 99.92mm
